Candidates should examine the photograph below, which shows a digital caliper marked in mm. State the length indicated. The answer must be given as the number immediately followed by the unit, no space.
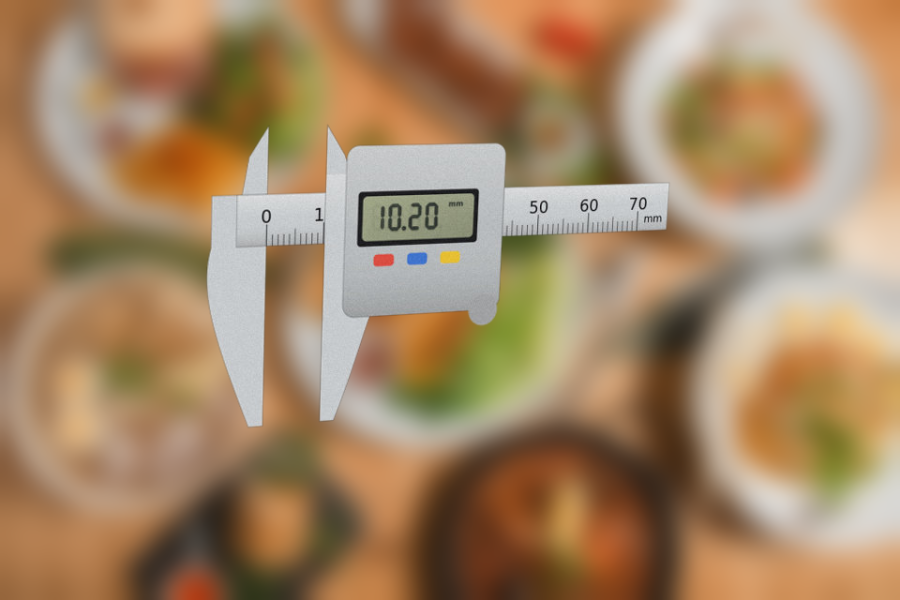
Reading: 10.20mm
